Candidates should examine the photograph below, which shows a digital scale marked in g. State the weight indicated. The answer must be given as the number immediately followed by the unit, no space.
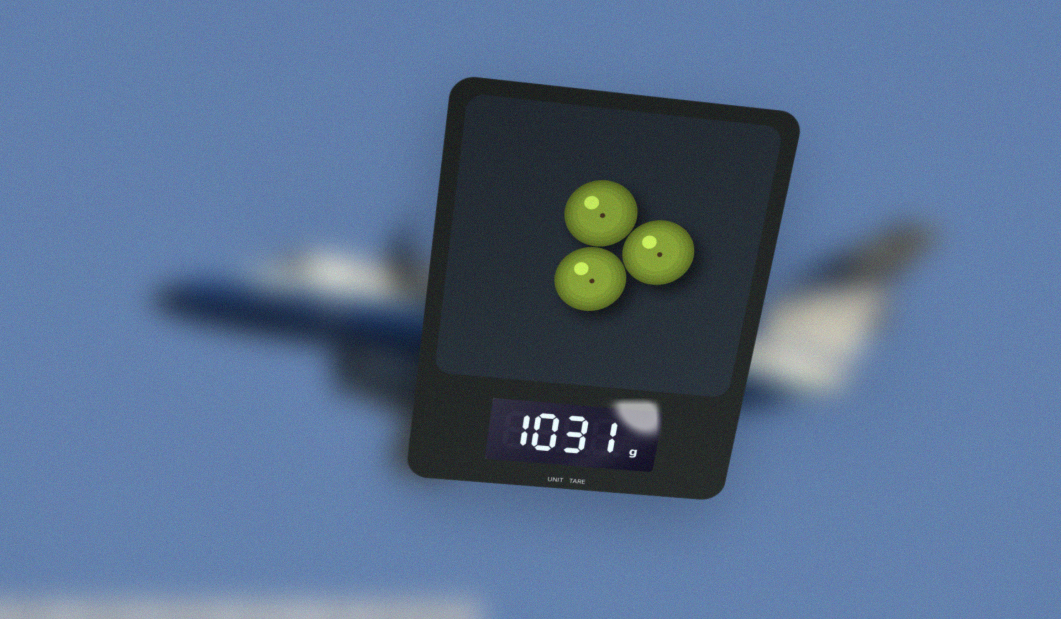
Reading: 1031g
